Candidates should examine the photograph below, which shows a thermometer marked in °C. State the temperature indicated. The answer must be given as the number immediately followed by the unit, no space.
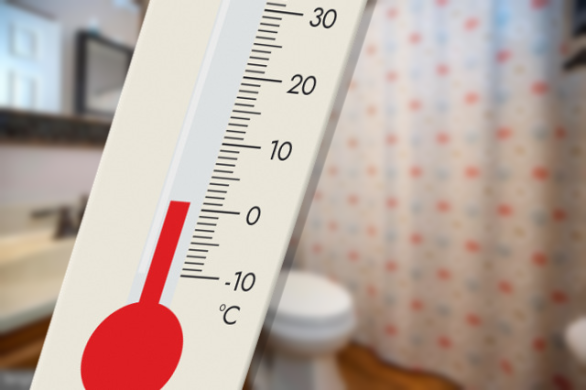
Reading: 1°C
